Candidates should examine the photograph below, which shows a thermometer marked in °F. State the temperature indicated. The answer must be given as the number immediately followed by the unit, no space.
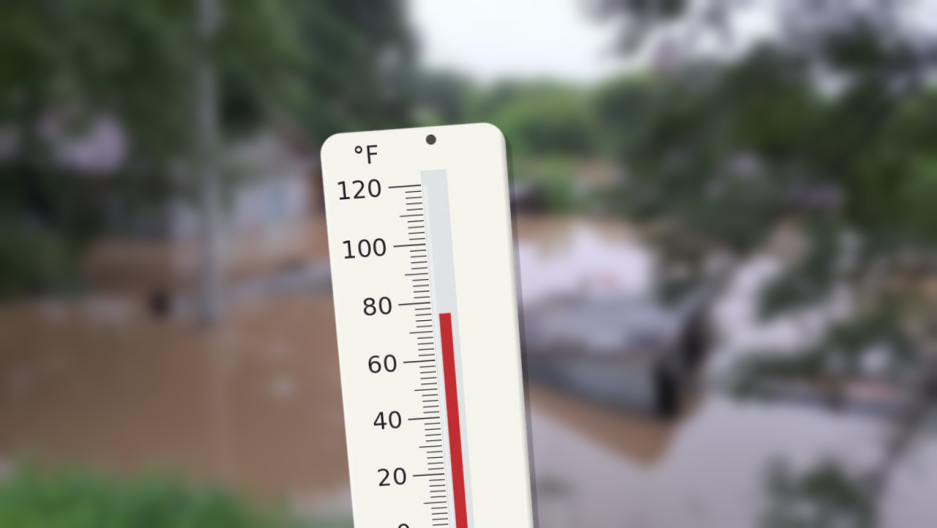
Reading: 76°F
